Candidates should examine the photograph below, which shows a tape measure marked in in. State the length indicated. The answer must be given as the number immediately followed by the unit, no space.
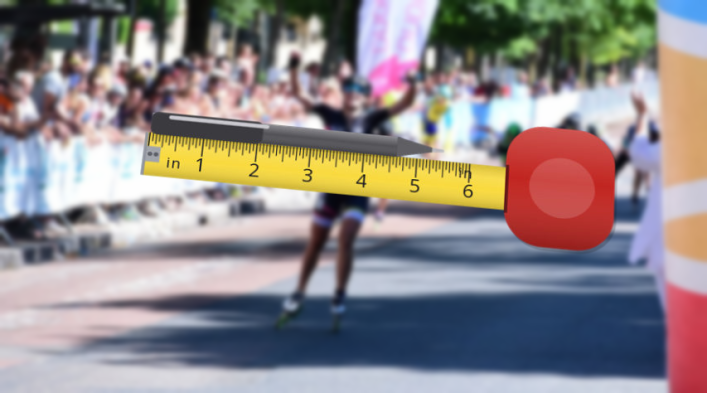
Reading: 5.5in
